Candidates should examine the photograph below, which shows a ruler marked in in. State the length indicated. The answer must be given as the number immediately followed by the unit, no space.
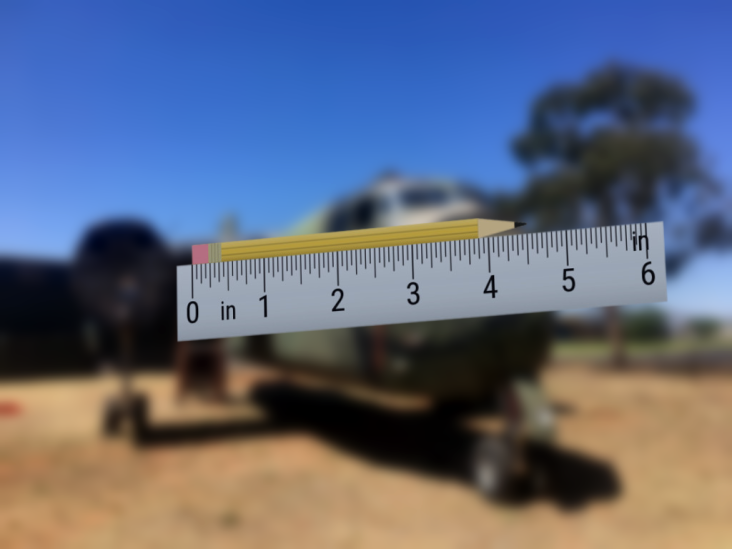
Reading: 4.5in
